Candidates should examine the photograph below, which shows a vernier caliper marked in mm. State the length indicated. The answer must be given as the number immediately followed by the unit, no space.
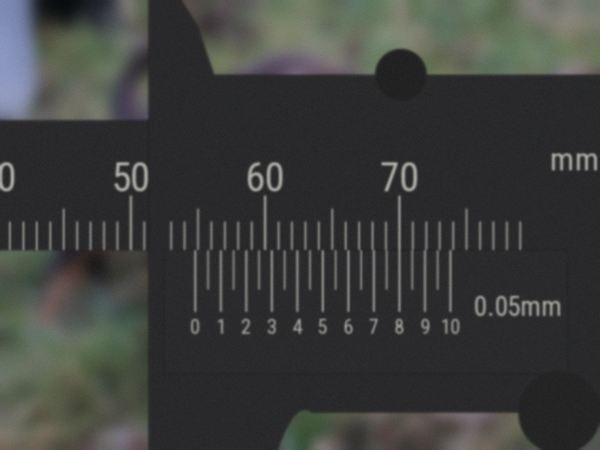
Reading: 54.8mm
